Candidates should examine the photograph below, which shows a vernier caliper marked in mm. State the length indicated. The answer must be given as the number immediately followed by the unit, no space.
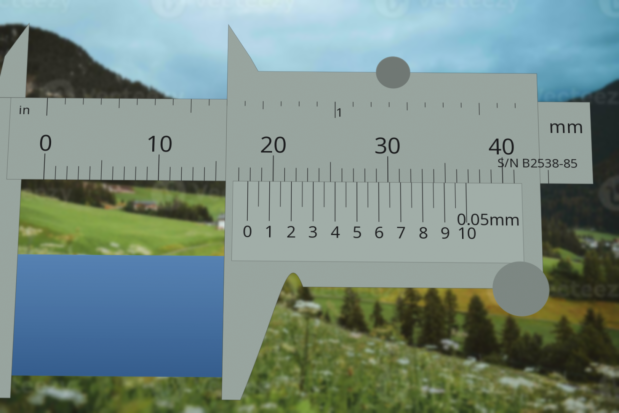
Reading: 17.8mm
